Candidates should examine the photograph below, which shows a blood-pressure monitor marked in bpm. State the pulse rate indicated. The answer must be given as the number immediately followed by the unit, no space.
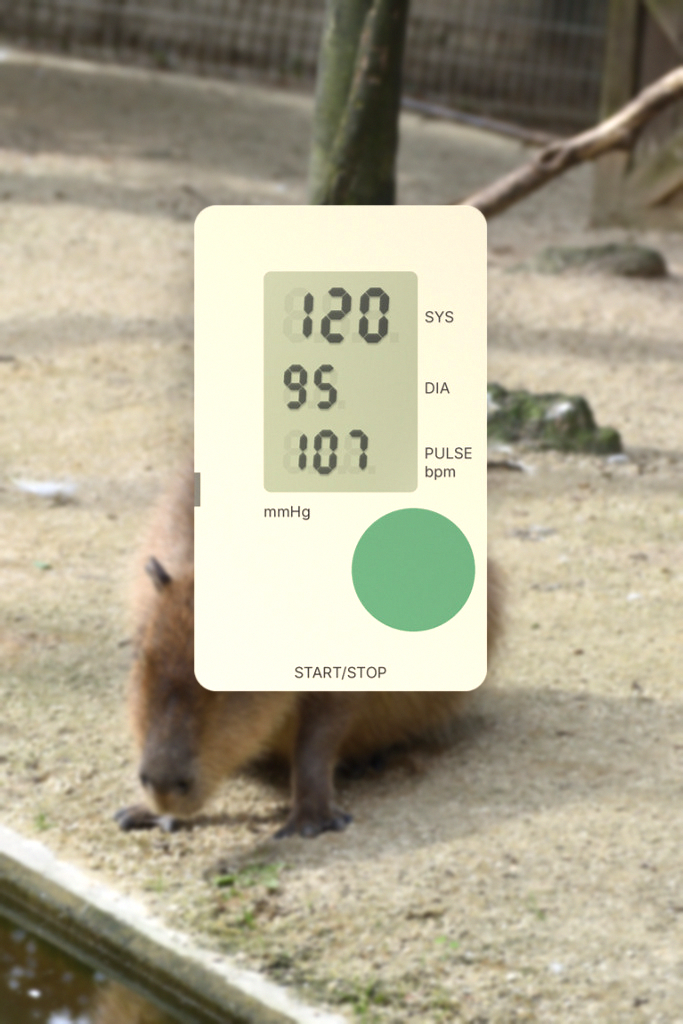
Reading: 107bpm
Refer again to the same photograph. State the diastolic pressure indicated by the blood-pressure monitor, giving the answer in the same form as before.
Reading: 95mmHg
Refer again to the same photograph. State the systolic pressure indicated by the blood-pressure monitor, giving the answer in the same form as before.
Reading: 120mmHg
